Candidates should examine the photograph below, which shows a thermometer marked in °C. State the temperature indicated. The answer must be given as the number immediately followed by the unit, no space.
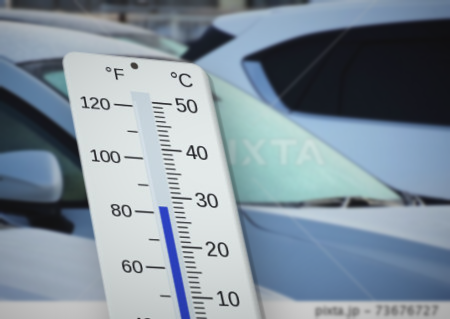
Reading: 28°C
